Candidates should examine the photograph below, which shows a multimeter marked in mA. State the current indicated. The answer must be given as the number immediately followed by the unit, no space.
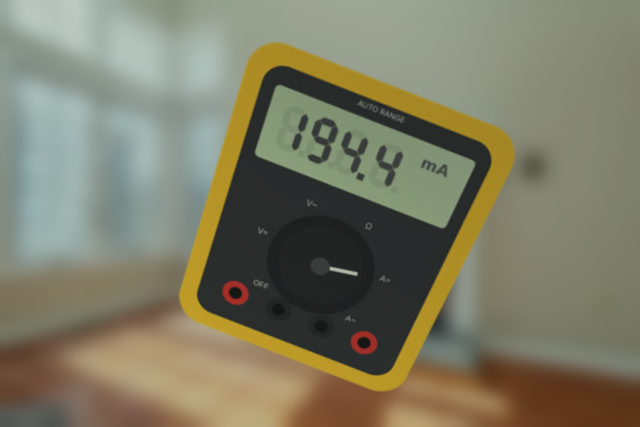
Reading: 194.4mA
